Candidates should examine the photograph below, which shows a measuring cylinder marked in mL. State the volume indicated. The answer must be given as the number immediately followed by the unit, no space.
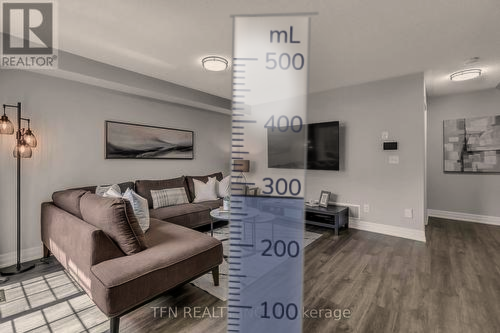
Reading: 280mL
